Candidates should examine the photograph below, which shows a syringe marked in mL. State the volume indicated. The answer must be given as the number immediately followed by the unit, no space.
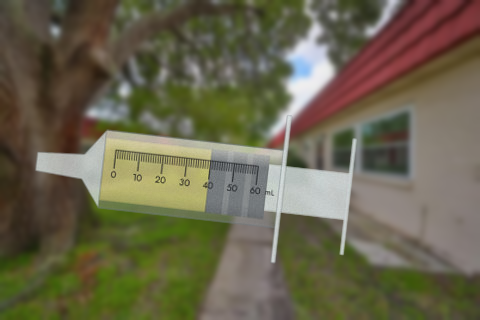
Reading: 40mL
